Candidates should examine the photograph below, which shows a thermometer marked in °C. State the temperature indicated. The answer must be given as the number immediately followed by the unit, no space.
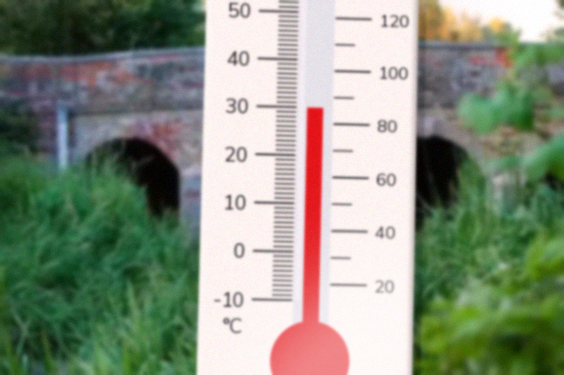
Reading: 30°C
